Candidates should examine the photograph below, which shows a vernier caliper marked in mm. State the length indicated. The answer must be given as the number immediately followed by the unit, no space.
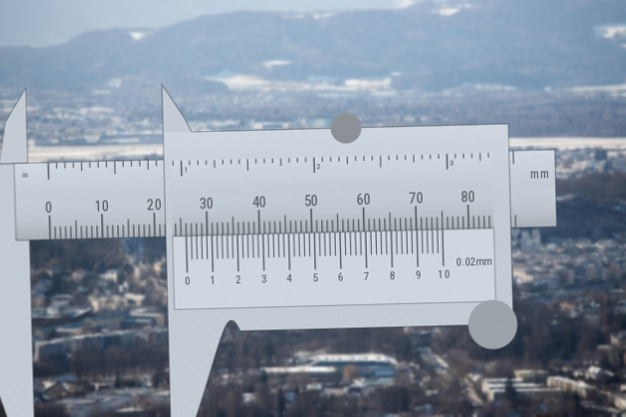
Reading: 26.0mm
